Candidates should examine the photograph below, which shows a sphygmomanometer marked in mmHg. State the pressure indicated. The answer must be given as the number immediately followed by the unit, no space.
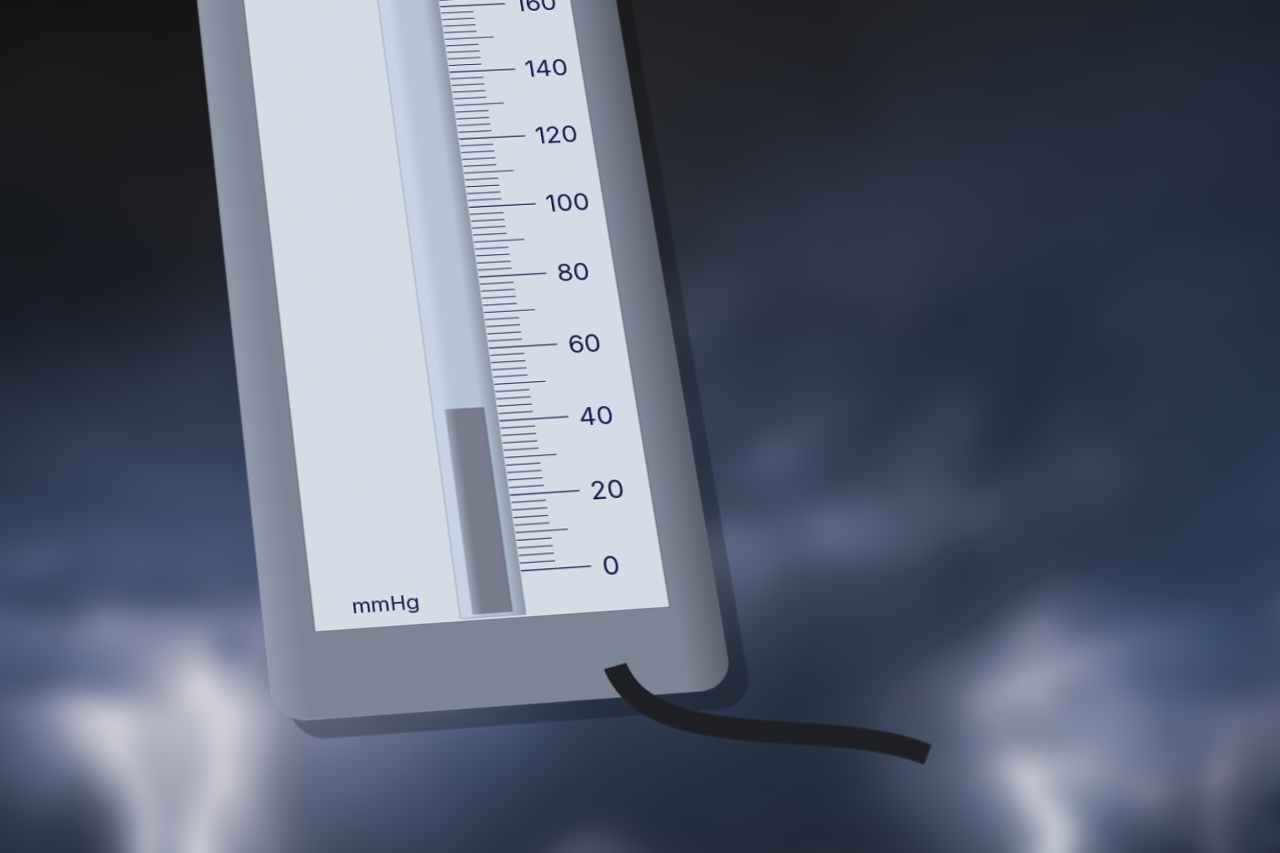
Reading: 44mmHg
